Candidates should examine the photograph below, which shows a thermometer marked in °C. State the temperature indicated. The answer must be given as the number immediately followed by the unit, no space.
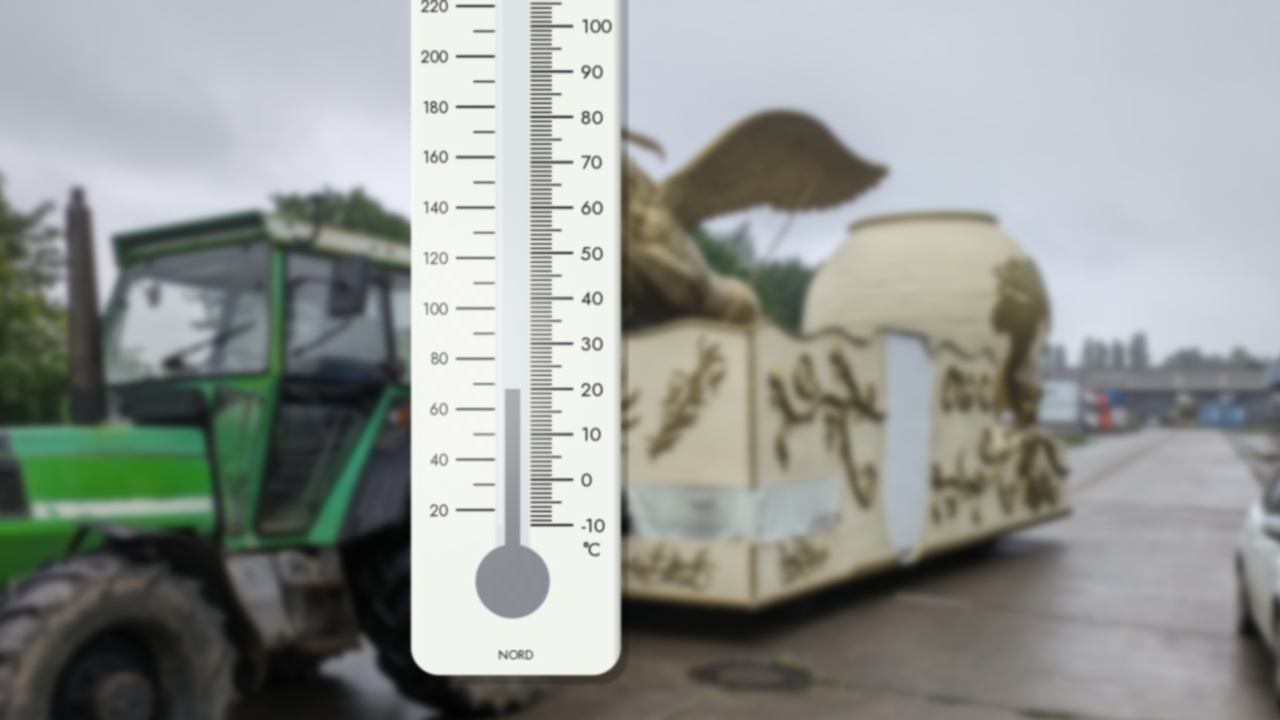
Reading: 20°C
